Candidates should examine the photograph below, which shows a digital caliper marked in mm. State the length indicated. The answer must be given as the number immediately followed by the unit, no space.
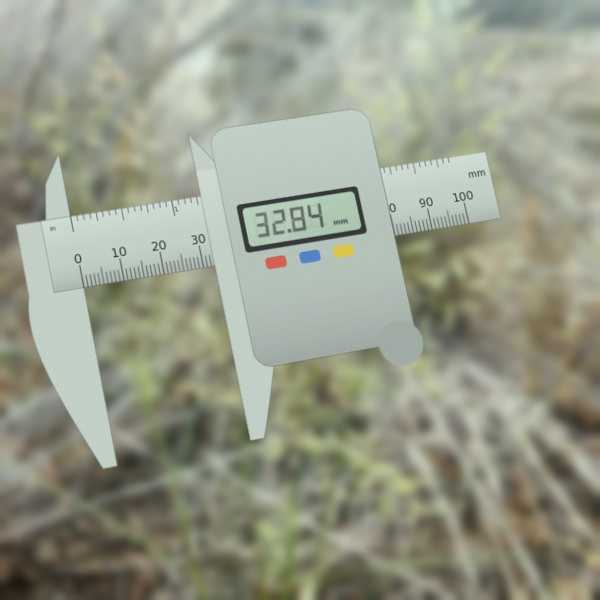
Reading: 32.84mm
